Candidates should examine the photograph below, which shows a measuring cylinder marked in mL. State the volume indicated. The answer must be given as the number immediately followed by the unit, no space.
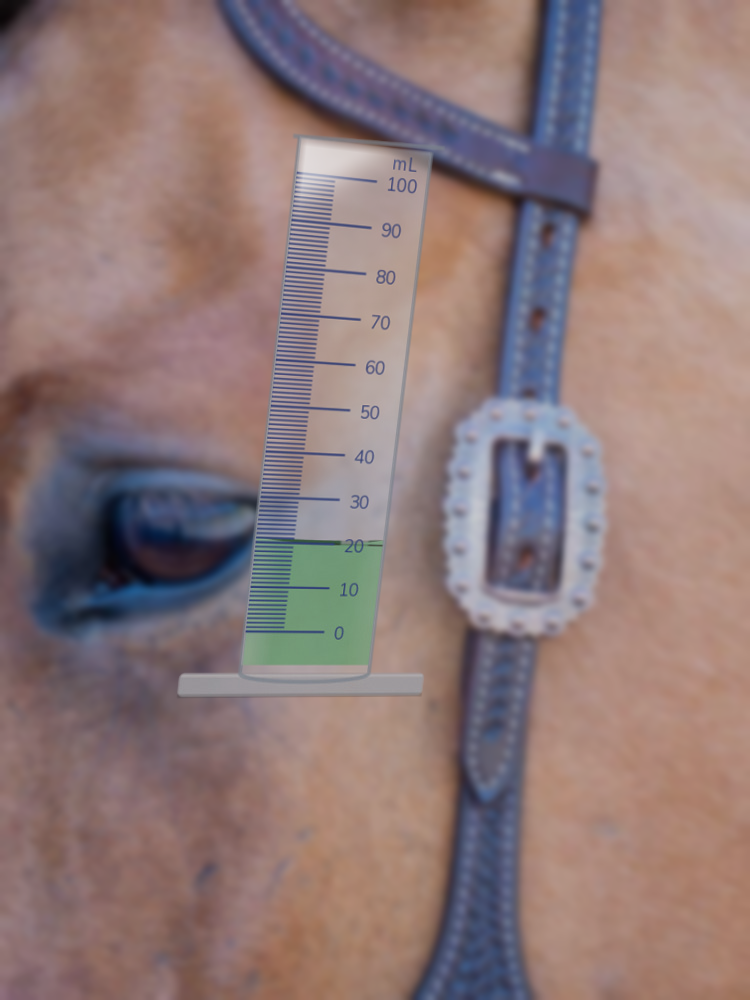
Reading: 20mL
